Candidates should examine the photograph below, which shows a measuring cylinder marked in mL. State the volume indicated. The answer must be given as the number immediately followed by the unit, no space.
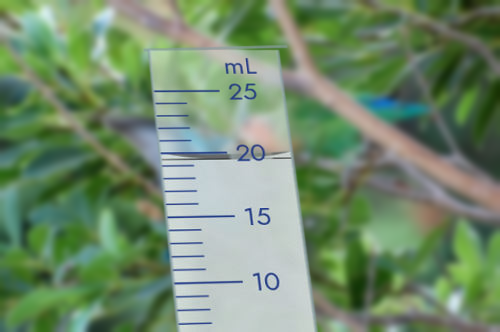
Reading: 19.5mL
